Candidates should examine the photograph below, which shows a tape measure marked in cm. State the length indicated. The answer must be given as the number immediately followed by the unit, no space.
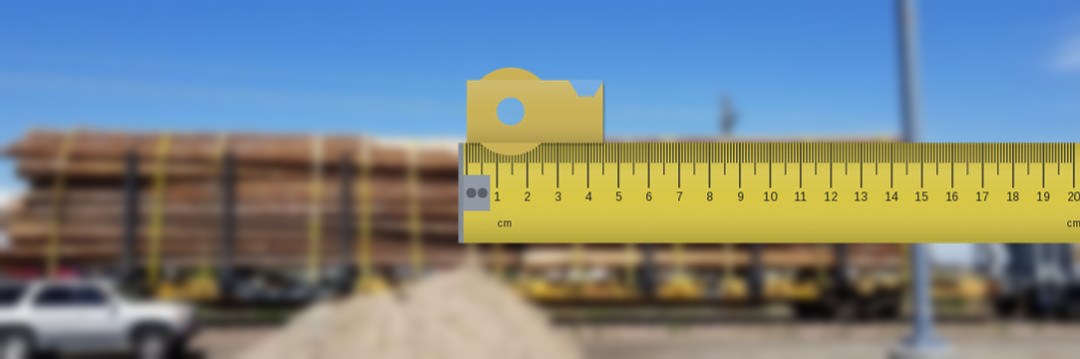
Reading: 4.5cm
